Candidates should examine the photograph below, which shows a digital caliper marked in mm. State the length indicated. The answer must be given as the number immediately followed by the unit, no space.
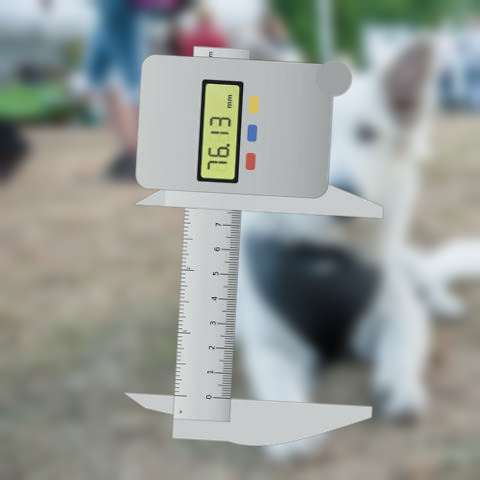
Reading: 76.13mm
